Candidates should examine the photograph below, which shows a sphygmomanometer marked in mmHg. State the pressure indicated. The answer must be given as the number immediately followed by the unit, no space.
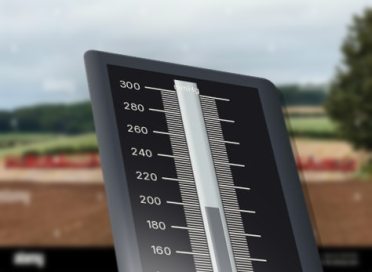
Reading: 200mmHg
